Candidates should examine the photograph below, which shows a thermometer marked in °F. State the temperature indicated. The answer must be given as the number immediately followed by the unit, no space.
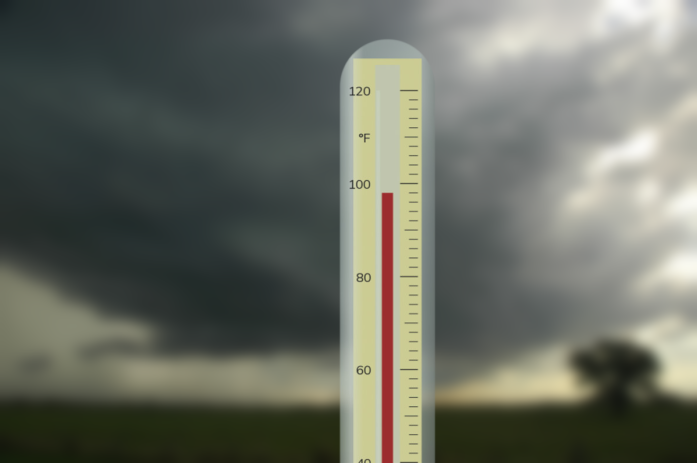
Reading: 98°F
